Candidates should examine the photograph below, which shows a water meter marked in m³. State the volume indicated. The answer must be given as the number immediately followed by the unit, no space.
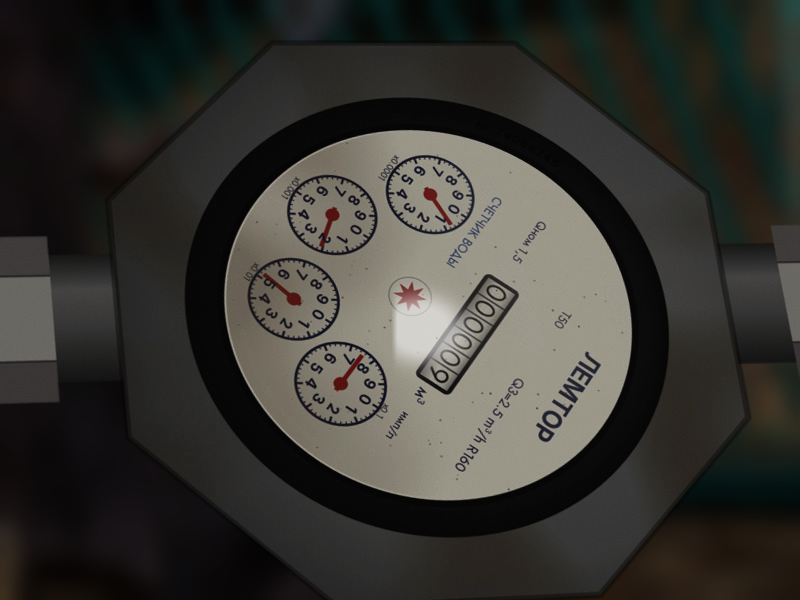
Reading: 9.7520m³
